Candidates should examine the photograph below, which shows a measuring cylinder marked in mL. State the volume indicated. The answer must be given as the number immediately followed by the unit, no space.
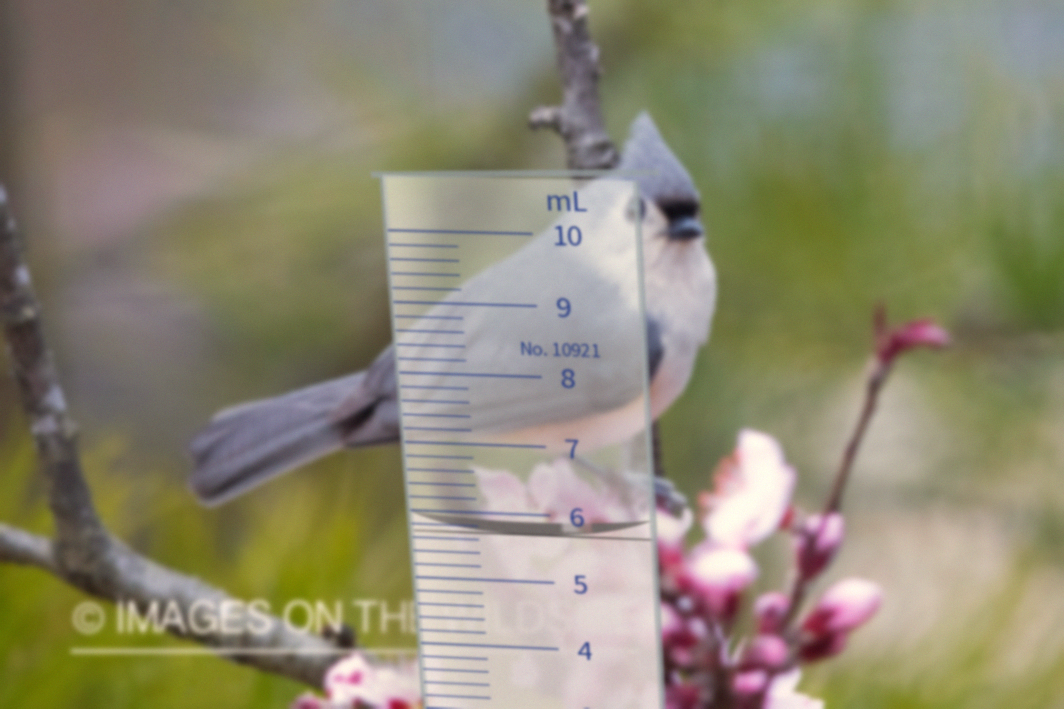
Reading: 5.7mL
